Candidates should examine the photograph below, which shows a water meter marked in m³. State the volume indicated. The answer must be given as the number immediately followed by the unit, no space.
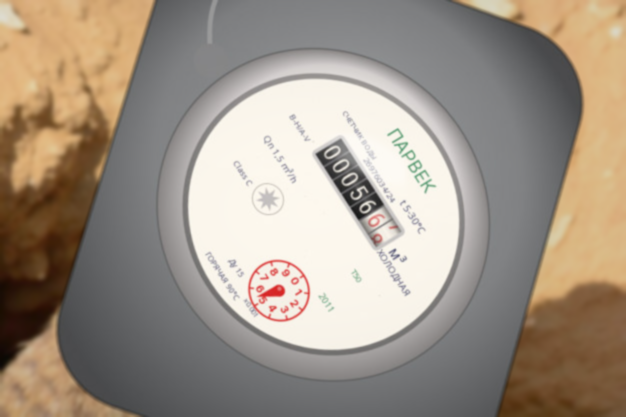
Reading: 56.675m³
